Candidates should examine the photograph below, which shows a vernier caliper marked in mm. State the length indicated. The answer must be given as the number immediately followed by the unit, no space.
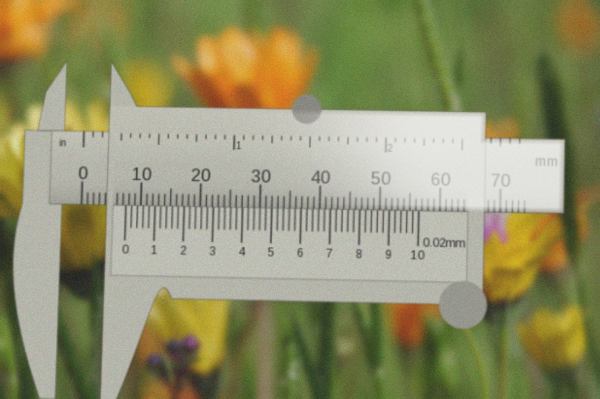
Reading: 7.5mm
